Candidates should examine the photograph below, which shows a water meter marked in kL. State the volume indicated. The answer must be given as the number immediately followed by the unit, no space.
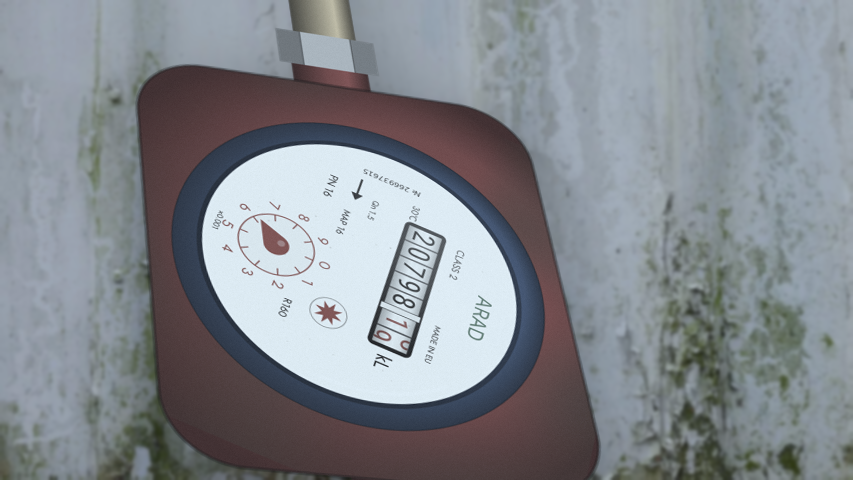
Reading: 20798.186kL
